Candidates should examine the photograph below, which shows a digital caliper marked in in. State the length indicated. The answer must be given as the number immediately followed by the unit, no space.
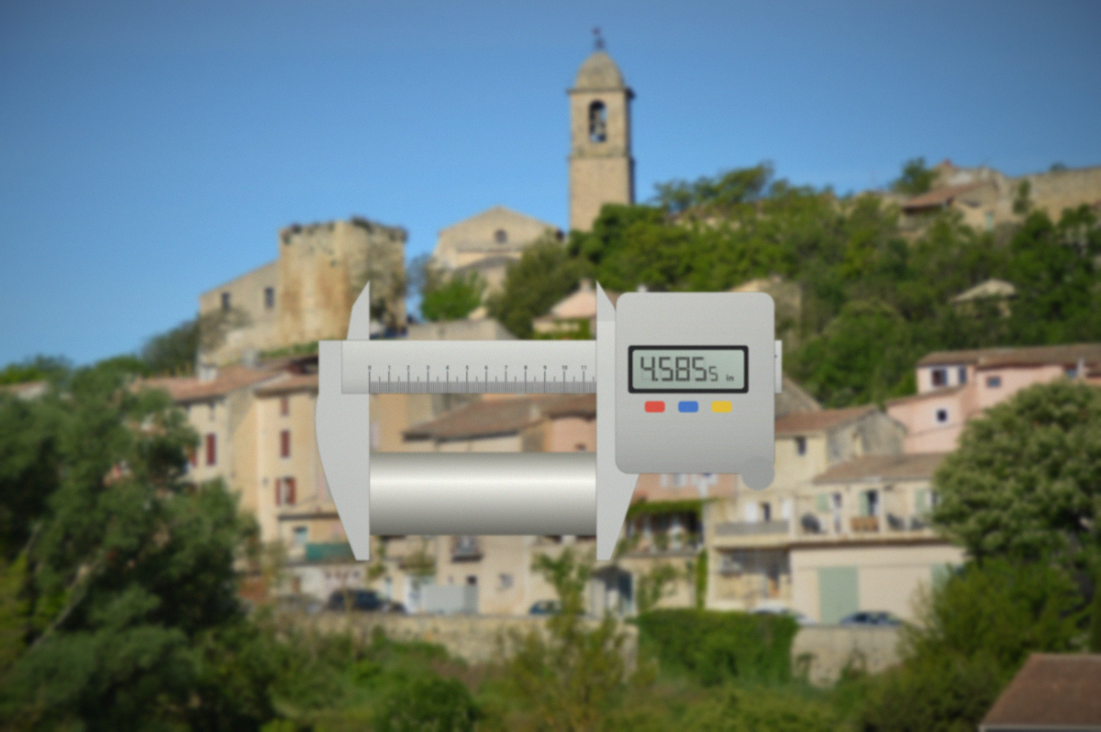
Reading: 4.5855in
